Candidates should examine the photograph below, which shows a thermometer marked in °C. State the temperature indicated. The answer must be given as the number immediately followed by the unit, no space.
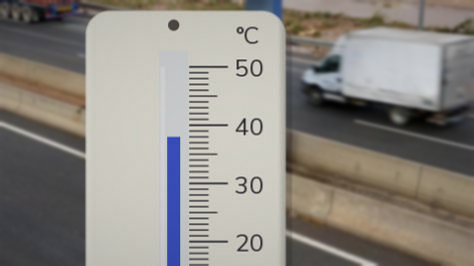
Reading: 38°C
